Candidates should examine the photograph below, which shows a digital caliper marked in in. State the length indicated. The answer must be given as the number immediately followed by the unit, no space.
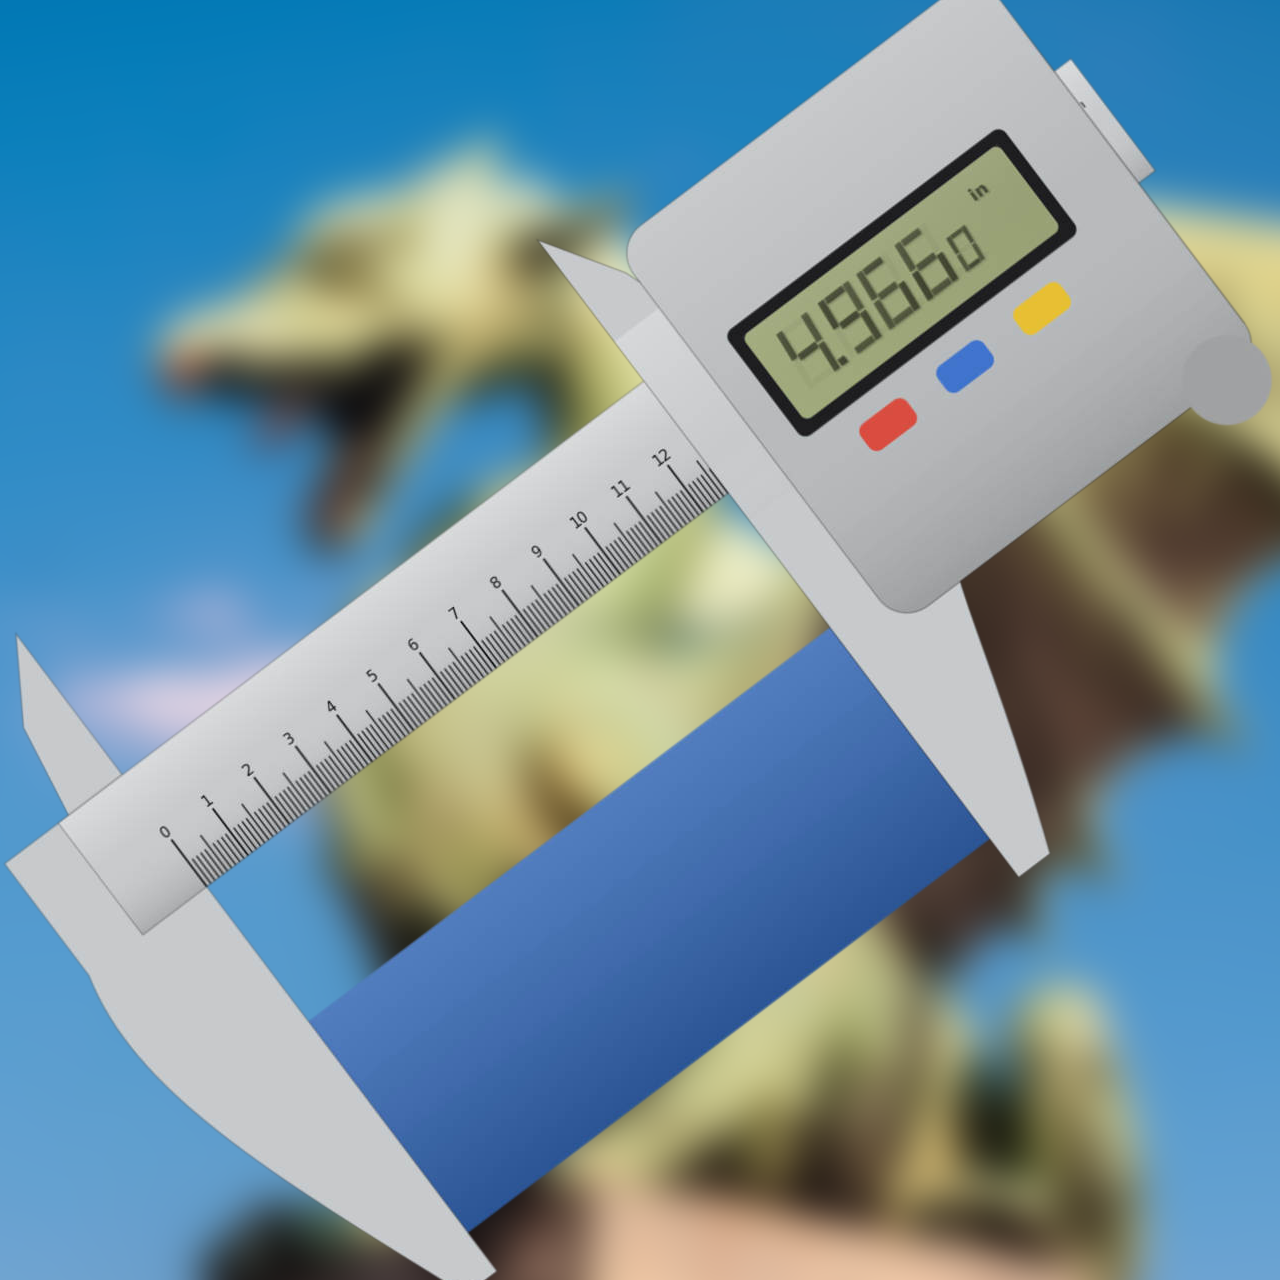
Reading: 4.9660in
